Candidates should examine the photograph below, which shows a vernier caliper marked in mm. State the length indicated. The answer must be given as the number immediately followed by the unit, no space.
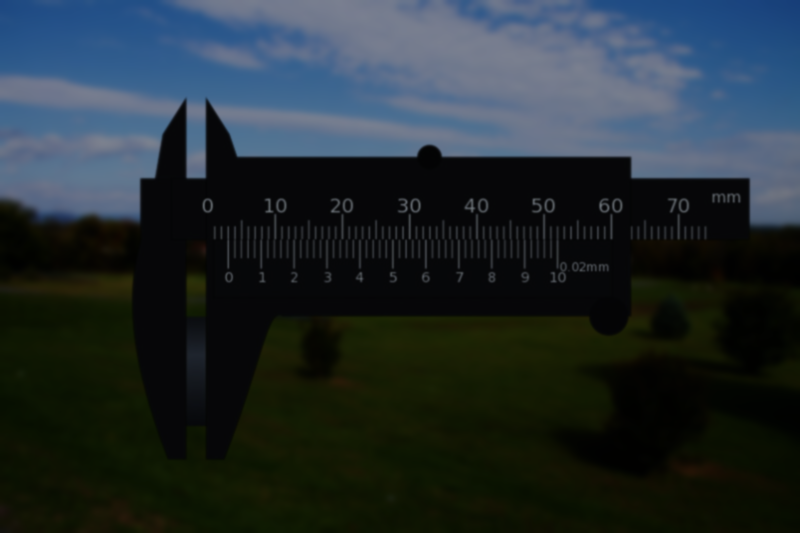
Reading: 3.0mm
